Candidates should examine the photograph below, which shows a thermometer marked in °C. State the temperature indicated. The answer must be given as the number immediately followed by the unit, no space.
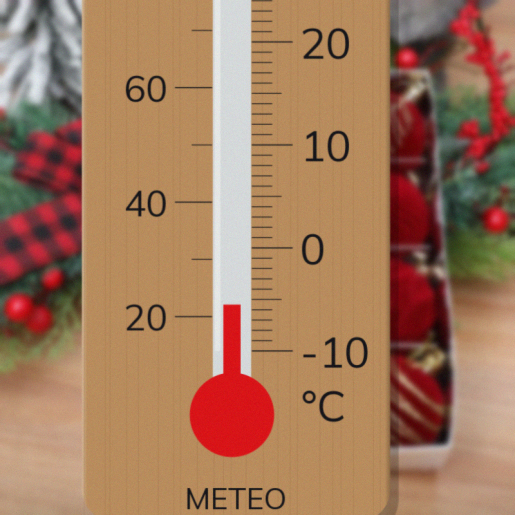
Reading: -5.5°C
